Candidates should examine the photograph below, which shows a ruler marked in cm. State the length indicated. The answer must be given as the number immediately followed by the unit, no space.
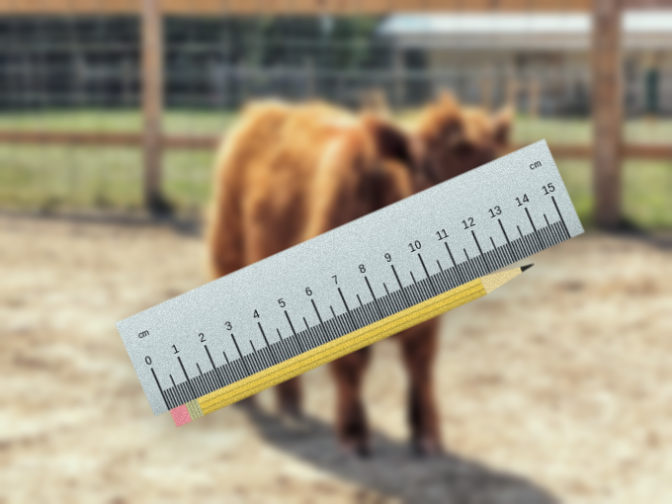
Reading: 13.5cm
